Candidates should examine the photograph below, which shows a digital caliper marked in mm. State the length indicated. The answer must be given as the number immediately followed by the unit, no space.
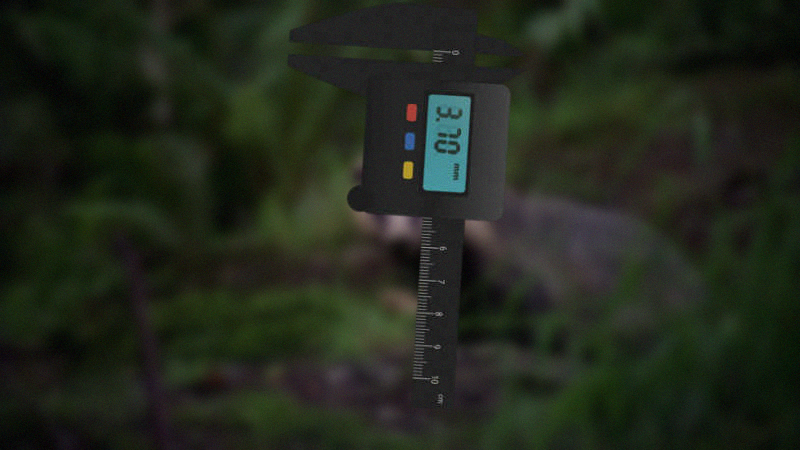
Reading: 3.70mm
